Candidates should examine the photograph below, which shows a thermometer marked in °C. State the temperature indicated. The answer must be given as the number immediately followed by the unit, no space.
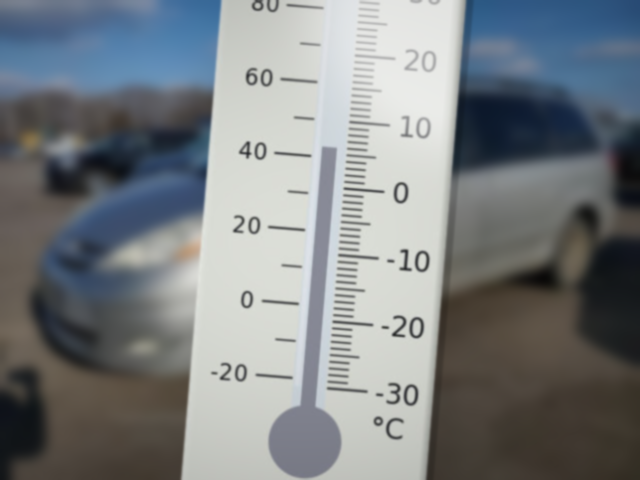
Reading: 6°C
